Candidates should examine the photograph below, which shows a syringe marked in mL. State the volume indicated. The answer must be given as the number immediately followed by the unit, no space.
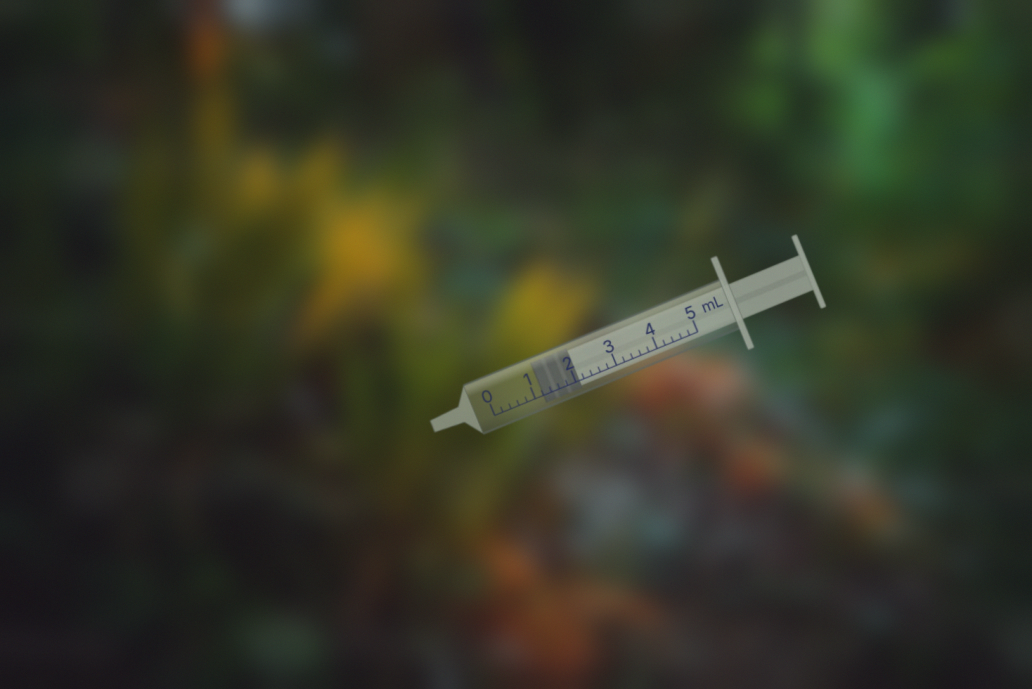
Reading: 1.2mL
